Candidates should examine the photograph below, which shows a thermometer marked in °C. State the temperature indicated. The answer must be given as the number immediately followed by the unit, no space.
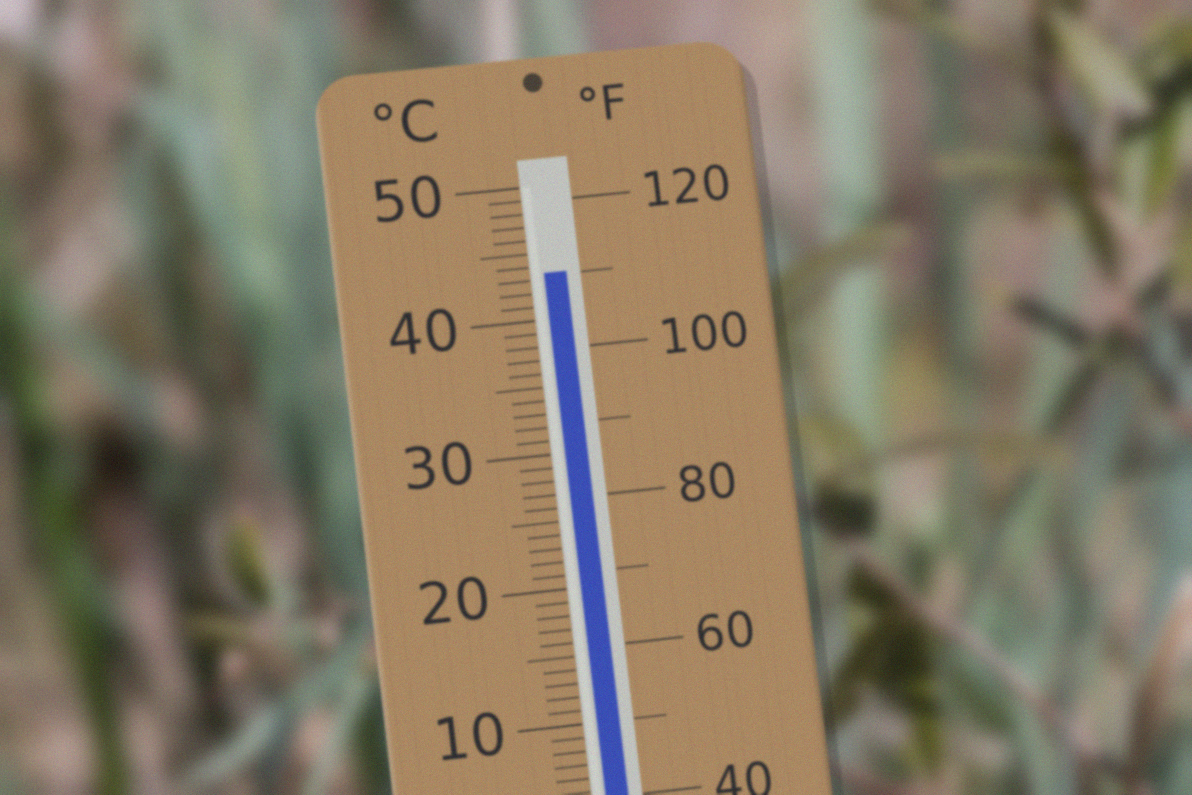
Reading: 43.5°C
